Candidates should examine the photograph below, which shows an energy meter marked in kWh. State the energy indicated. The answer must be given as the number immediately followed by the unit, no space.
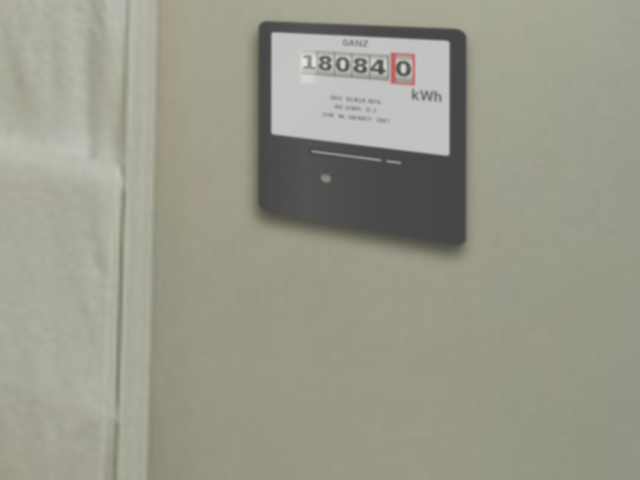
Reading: 18084.0kWh
